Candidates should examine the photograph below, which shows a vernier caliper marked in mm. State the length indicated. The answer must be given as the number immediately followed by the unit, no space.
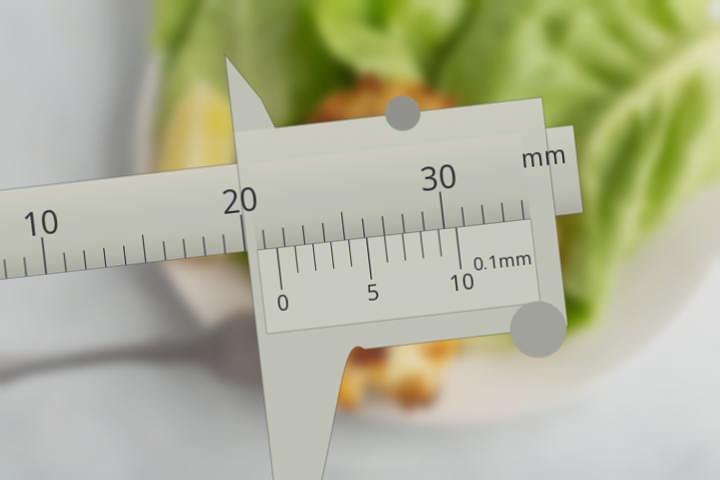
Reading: 21.6mm
